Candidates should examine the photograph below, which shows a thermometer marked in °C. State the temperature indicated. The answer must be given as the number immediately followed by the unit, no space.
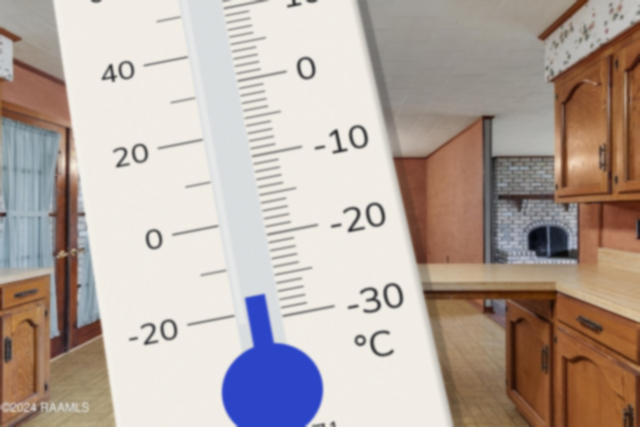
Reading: -27°C
